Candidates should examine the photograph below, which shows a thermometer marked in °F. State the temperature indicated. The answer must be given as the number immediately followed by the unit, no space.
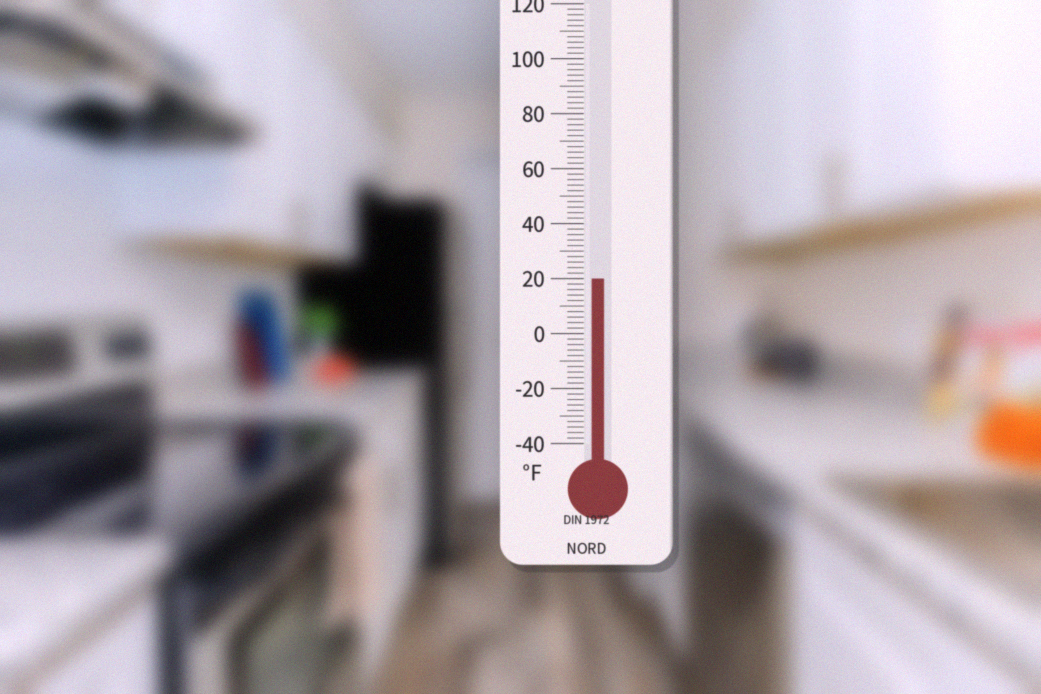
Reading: 20°F
